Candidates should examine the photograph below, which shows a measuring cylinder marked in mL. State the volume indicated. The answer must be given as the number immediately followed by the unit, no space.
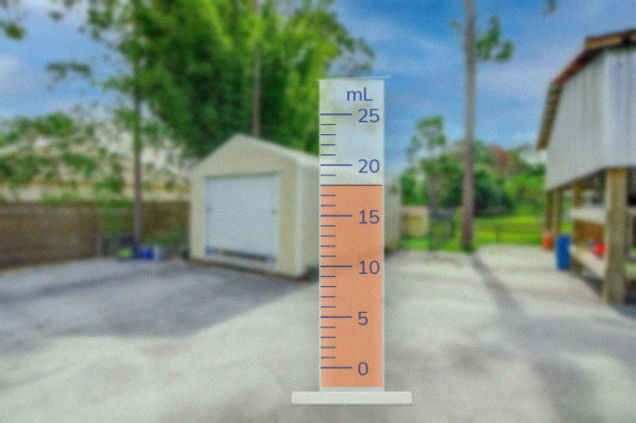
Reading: 18mL
